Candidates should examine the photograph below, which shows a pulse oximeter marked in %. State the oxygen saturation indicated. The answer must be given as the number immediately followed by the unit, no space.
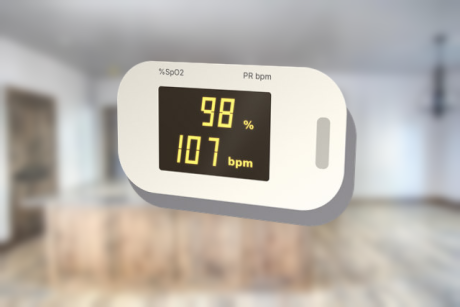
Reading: 98%
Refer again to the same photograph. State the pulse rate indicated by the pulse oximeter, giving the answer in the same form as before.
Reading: 107bpm
